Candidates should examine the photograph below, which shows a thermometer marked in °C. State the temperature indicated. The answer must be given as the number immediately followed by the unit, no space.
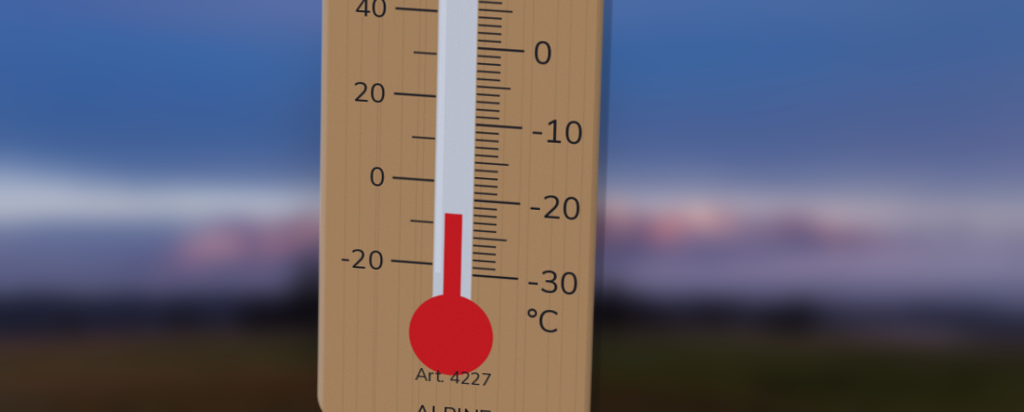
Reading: -22°C
